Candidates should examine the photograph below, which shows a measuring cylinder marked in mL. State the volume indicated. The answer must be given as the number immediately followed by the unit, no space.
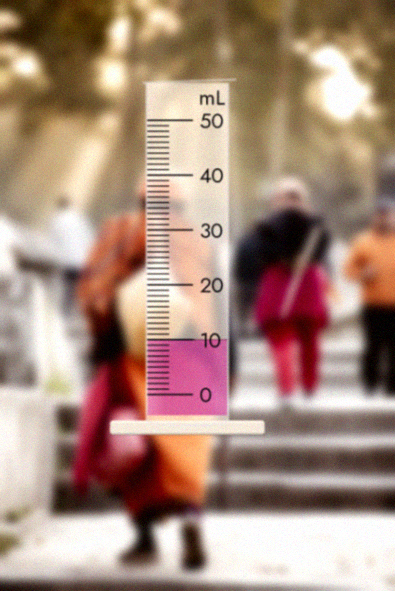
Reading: 10mL
